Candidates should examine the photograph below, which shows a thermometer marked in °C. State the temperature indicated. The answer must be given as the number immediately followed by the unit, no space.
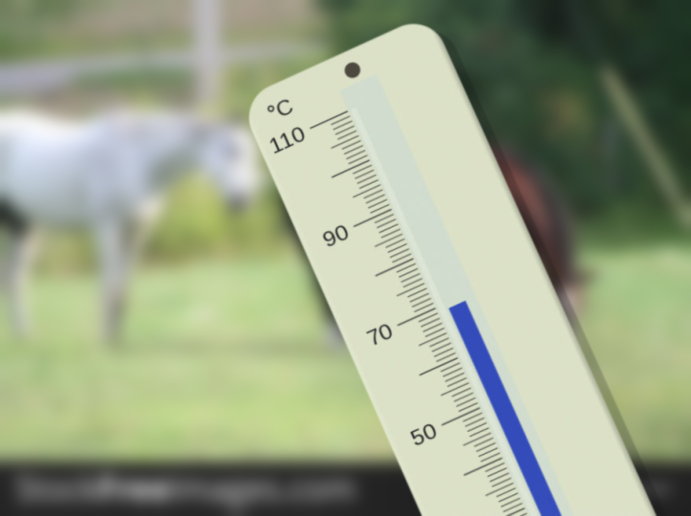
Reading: 69°C
